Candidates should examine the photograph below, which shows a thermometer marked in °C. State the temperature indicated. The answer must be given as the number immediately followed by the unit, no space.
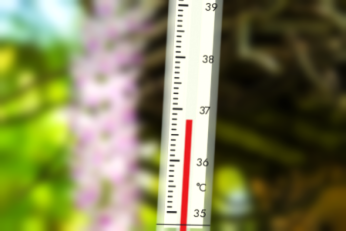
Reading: 36.8°C
